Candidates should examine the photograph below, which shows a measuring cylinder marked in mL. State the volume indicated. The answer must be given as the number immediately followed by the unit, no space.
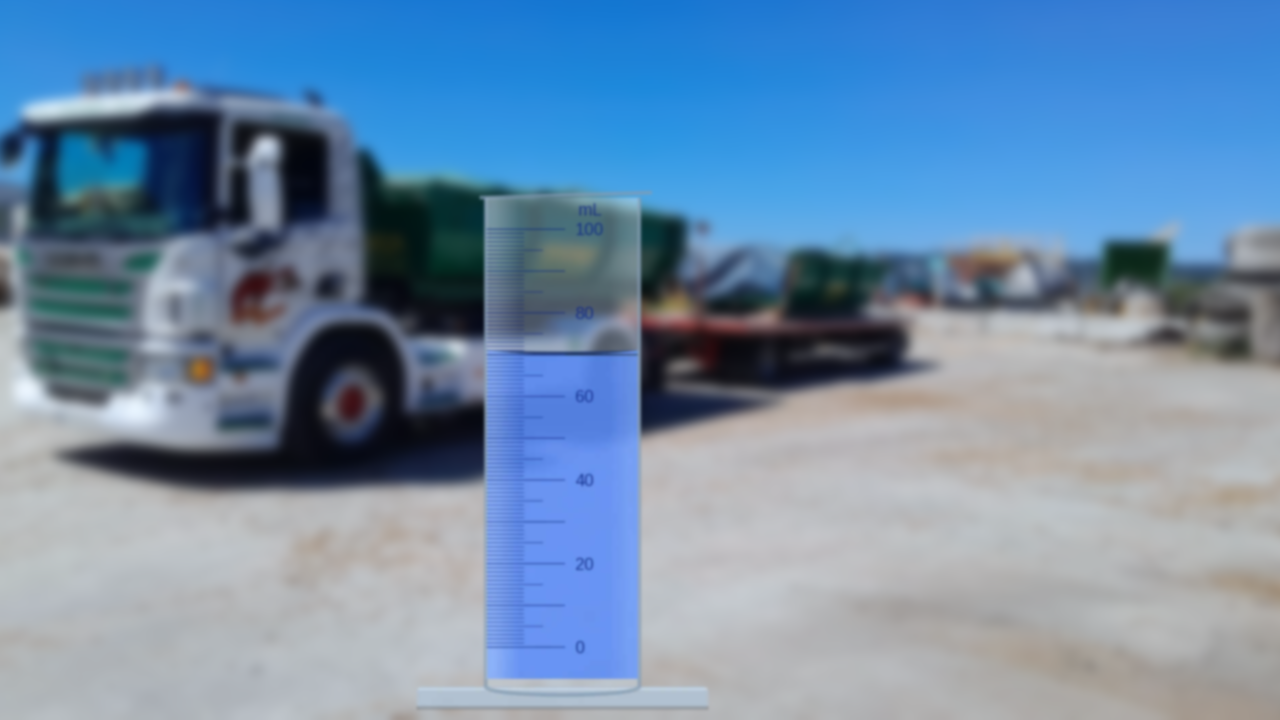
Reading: 70mL
